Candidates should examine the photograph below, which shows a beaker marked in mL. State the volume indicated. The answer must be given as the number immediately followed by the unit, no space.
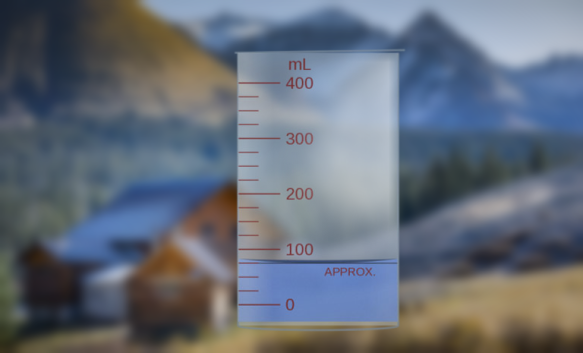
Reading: 75mL
